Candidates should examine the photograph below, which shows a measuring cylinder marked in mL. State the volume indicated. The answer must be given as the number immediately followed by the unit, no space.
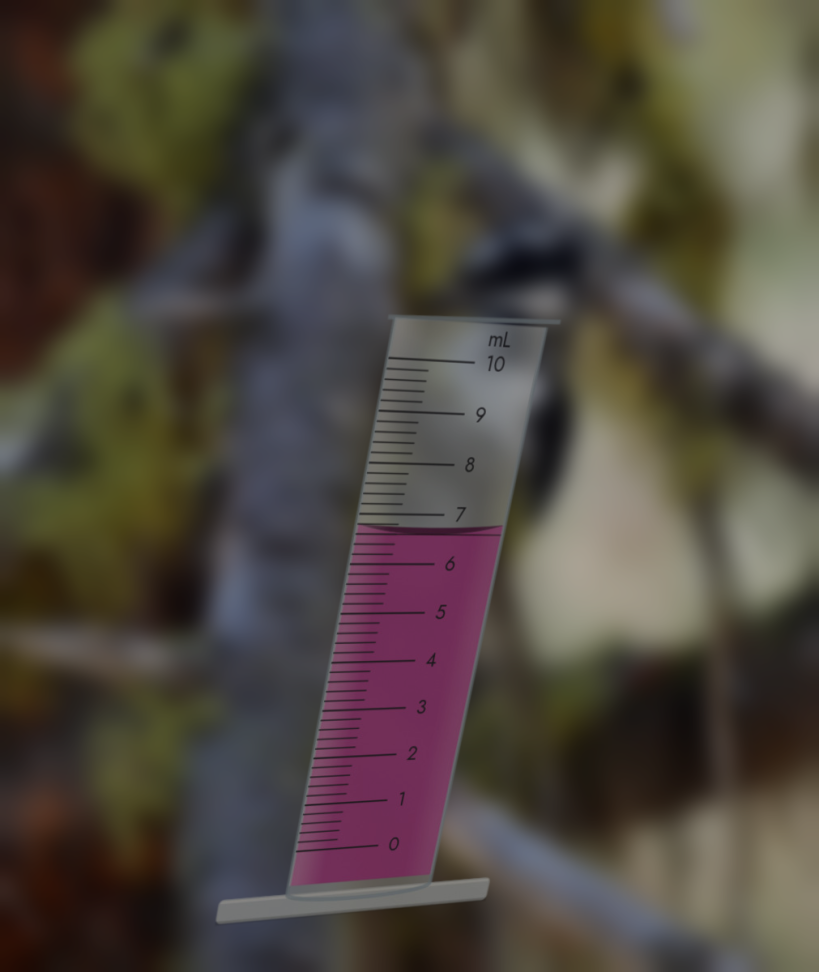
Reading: 6.6mL
